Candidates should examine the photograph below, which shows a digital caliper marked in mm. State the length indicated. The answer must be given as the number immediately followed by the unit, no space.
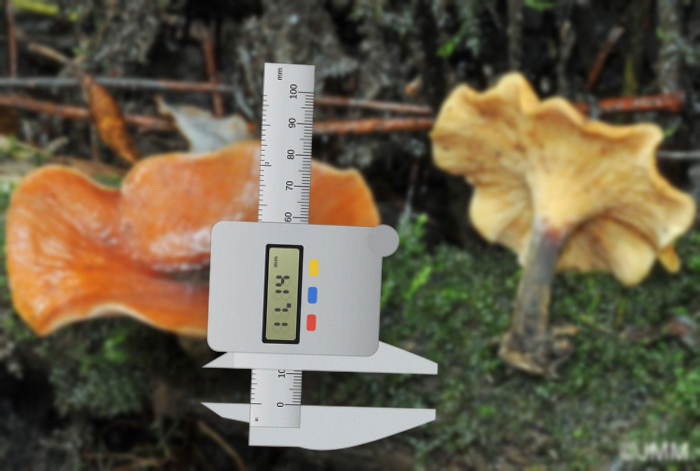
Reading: 11.14mm
